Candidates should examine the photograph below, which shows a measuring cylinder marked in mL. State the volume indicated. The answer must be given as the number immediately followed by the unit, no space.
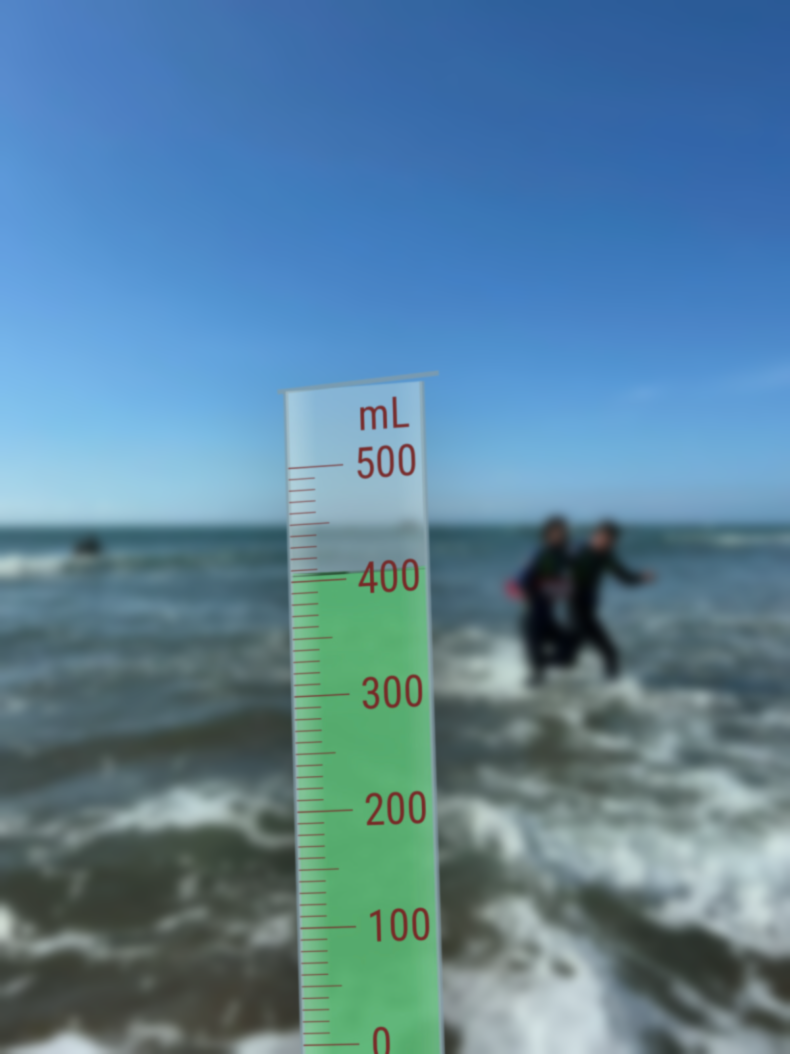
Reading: 405mL
